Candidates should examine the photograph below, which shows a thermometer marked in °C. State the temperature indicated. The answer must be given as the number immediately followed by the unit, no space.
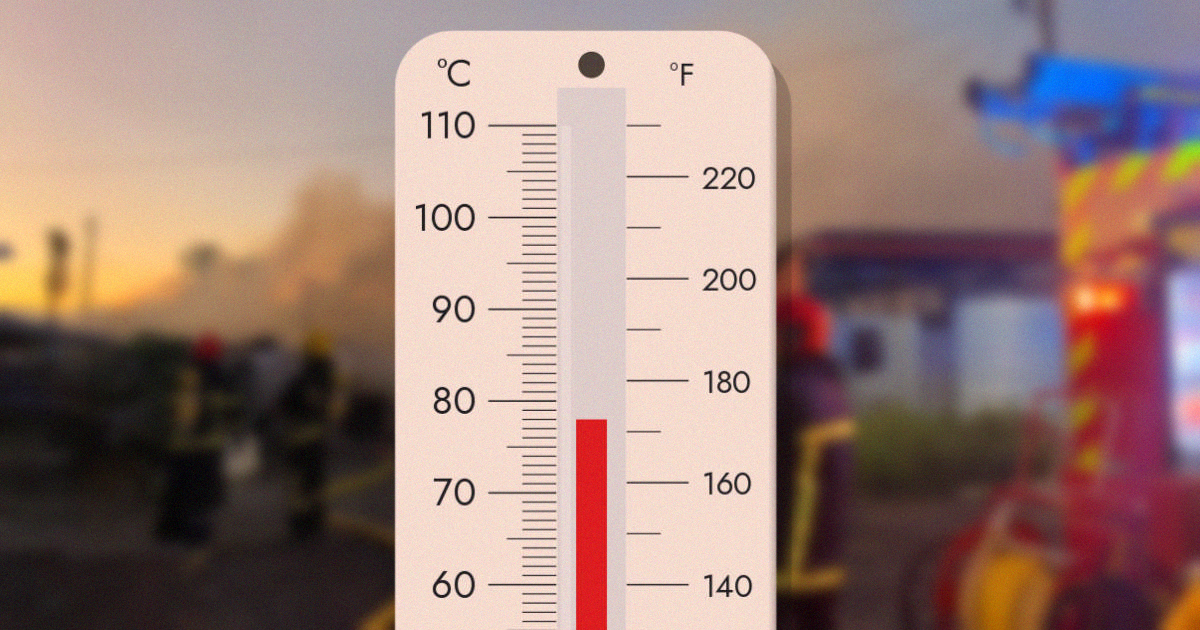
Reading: 78°C
